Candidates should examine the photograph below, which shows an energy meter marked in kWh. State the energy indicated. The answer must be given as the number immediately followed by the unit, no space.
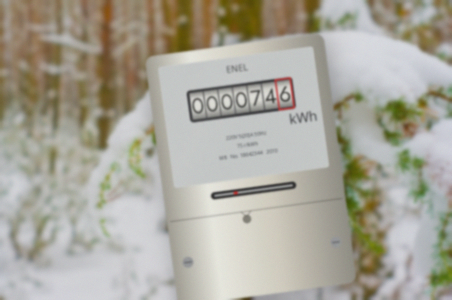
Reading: 74.6kWh
